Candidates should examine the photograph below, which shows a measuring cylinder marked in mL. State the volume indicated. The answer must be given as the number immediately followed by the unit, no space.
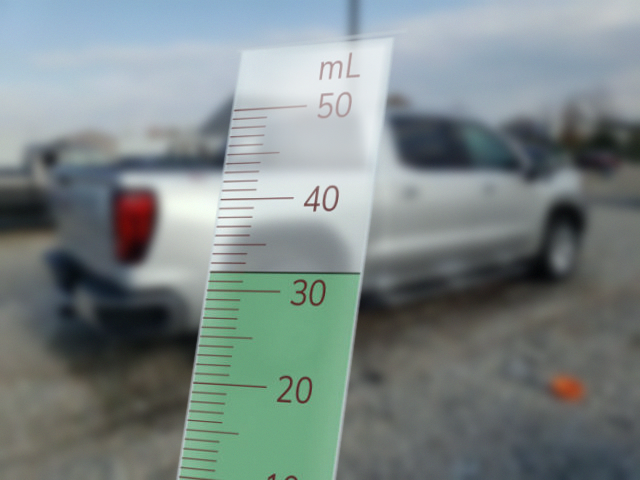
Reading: 32mL
